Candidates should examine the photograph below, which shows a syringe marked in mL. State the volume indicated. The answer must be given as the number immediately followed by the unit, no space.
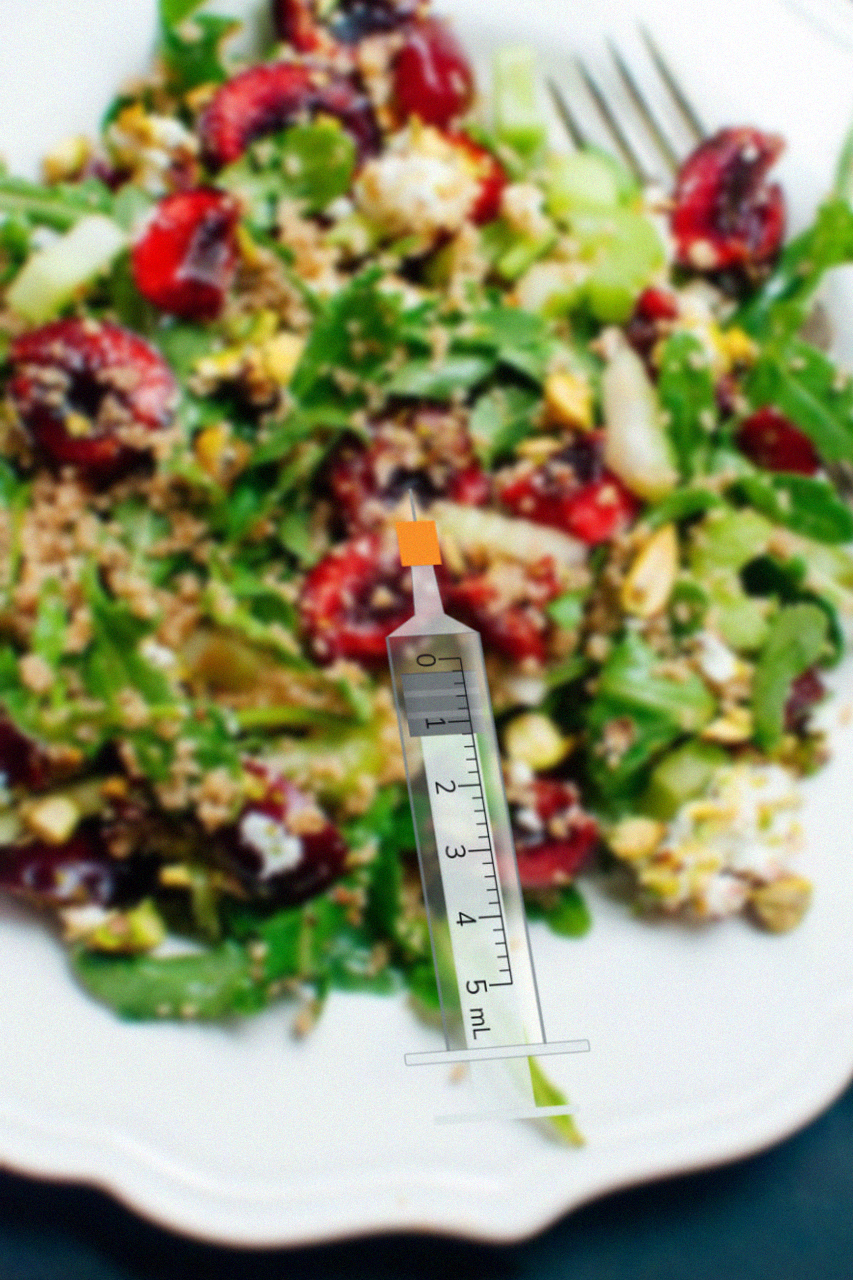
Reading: 0.2mL
